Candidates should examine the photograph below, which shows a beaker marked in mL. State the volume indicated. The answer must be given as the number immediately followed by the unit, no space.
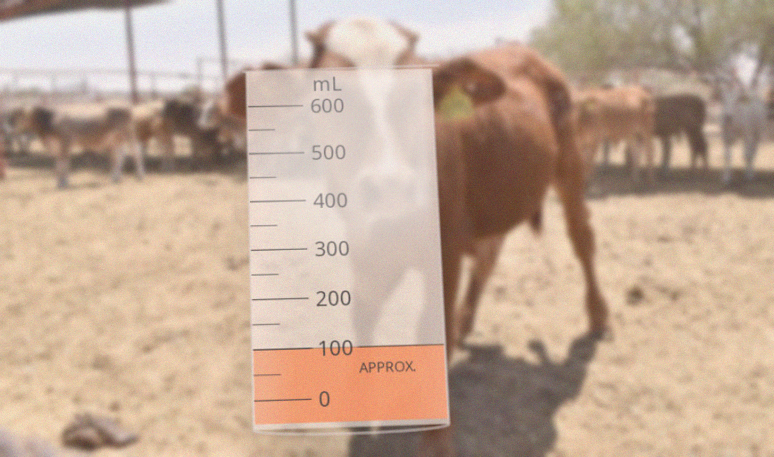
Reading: 100mL
